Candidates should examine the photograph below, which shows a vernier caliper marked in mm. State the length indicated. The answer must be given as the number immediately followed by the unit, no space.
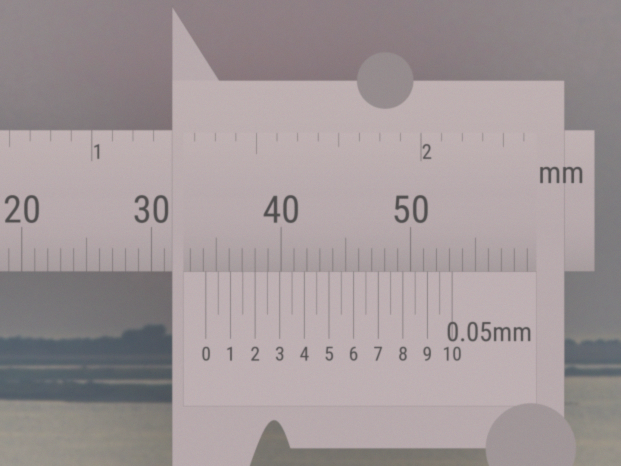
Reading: 34.2mm
